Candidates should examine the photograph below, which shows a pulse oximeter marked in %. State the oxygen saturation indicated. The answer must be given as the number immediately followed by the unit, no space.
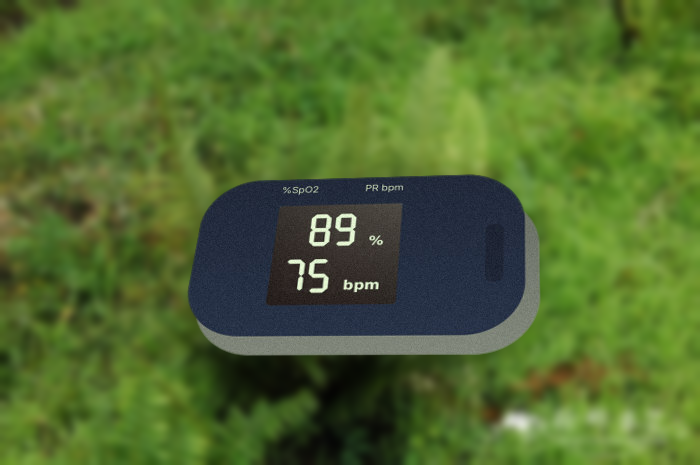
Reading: 89%
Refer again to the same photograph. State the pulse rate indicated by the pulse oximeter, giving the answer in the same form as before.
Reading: 75bpm
